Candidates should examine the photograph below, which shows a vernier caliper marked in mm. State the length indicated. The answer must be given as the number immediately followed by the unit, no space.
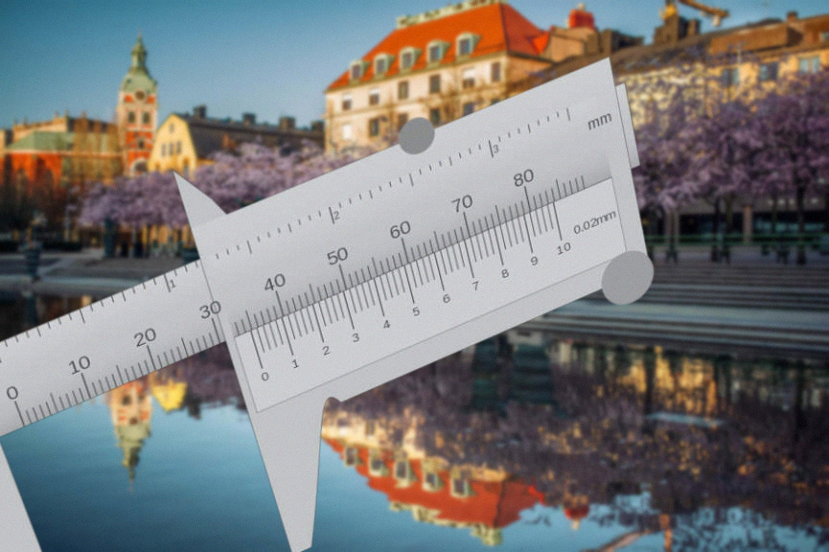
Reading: 34.8mm
